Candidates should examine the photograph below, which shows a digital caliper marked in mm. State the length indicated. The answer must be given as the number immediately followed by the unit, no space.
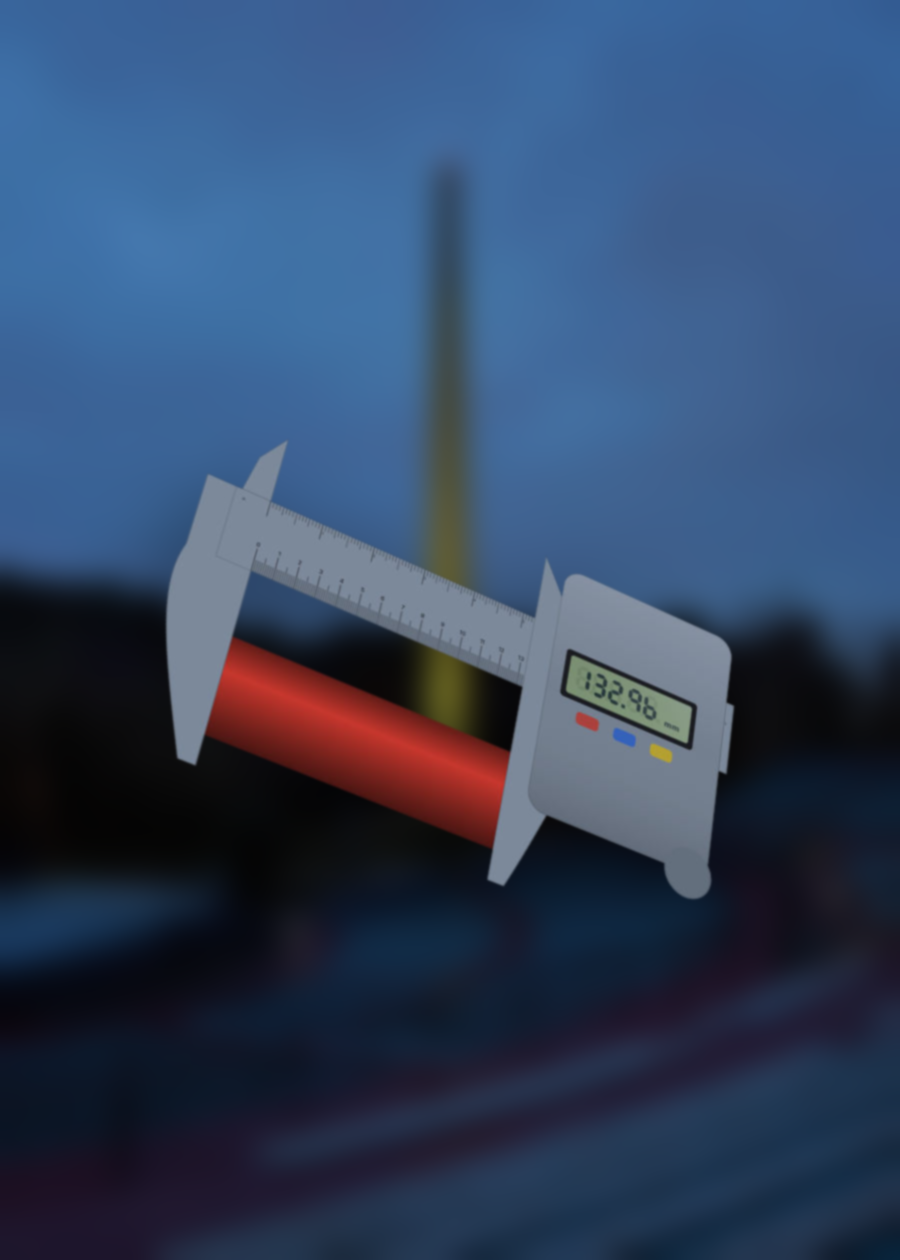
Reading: 132.96mm
